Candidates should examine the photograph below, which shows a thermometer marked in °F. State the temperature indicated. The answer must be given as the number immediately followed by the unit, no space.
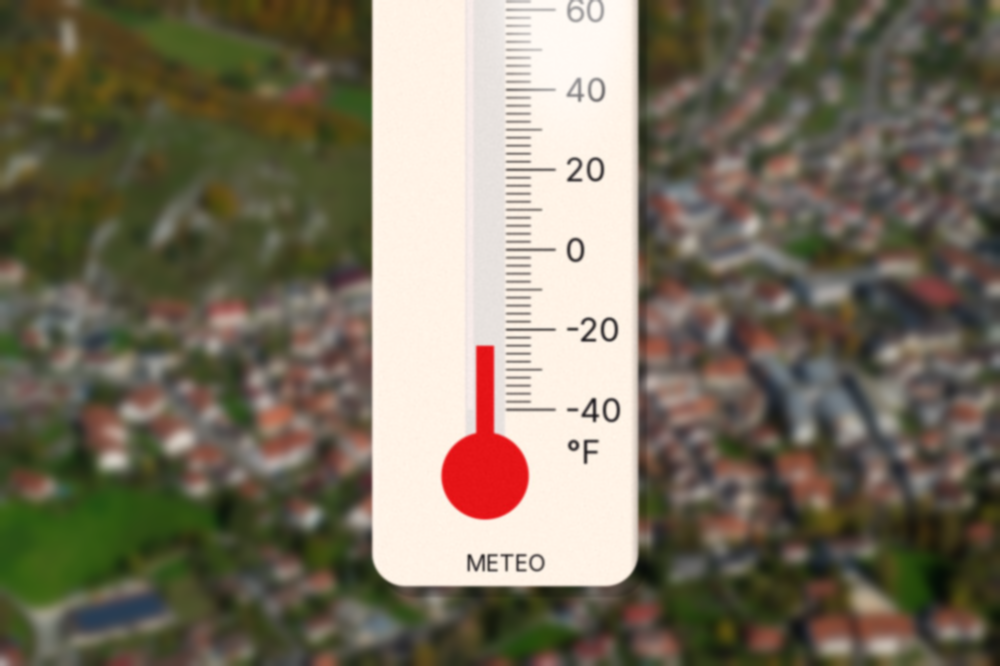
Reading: -24°F
